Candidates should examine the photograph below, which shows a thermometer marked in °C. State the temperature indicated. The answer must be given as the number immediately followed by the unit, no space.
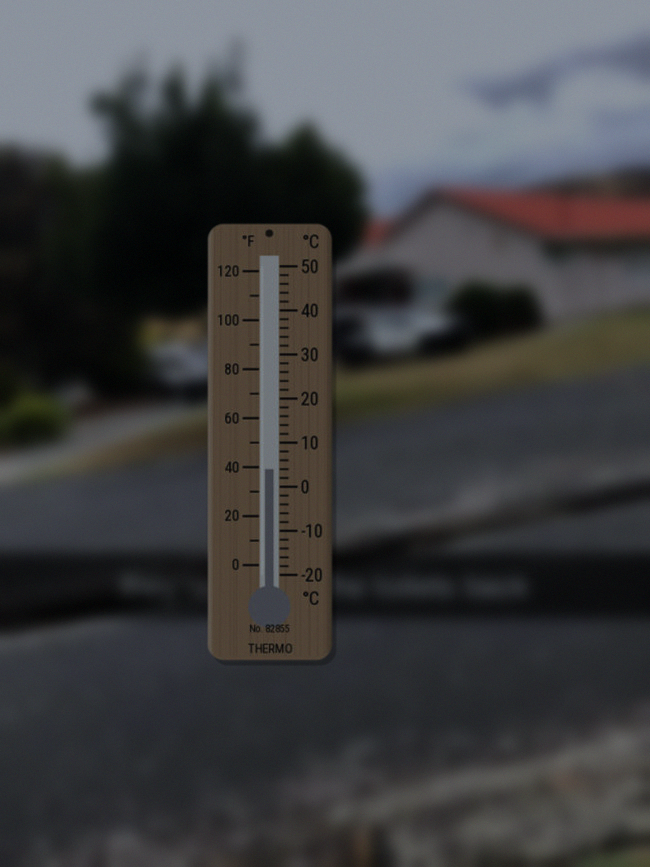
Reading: 4°C
